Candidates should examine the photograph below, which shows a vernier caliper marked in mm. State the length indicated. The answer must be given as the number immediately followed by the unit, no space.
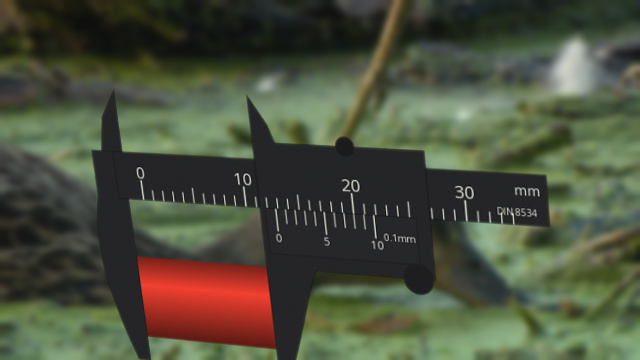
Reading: 12.8mm
